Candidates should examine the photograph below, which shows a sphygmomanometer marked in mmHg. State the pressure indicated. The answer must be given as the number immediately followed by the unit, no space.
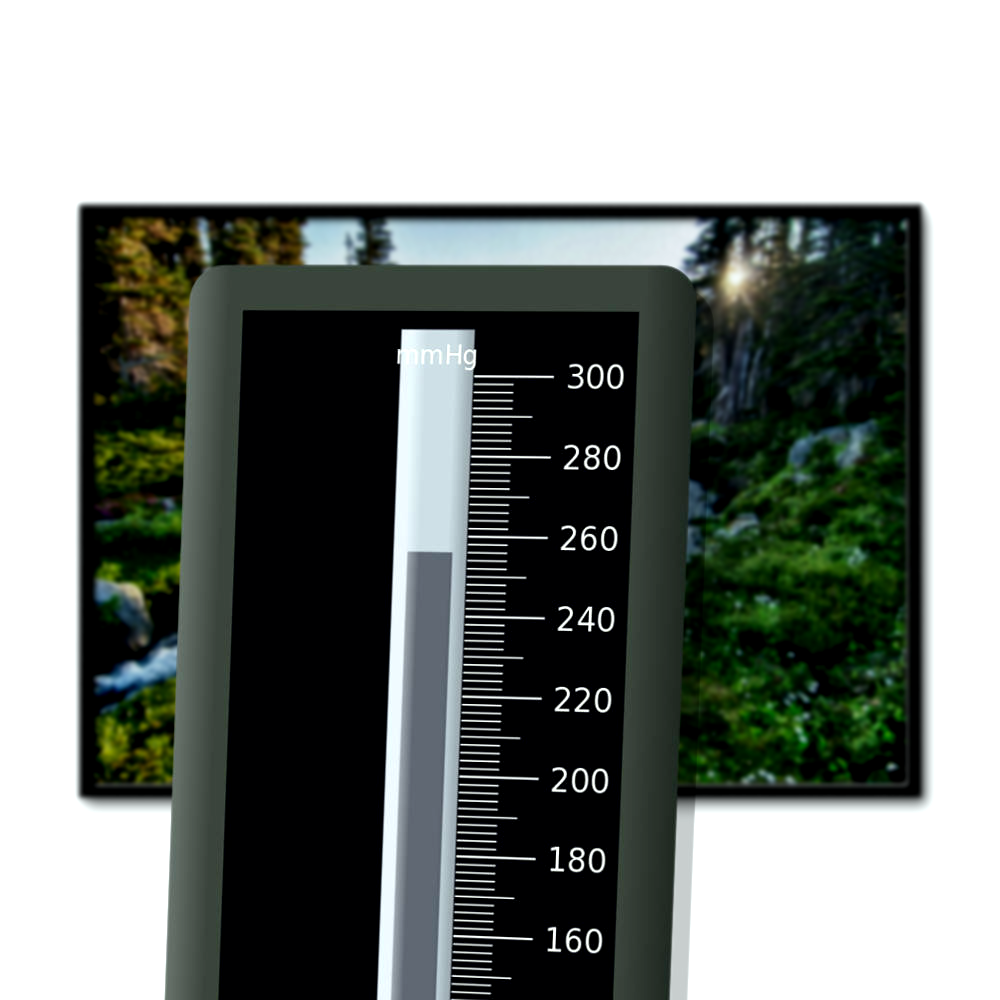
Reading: 256mmHg
